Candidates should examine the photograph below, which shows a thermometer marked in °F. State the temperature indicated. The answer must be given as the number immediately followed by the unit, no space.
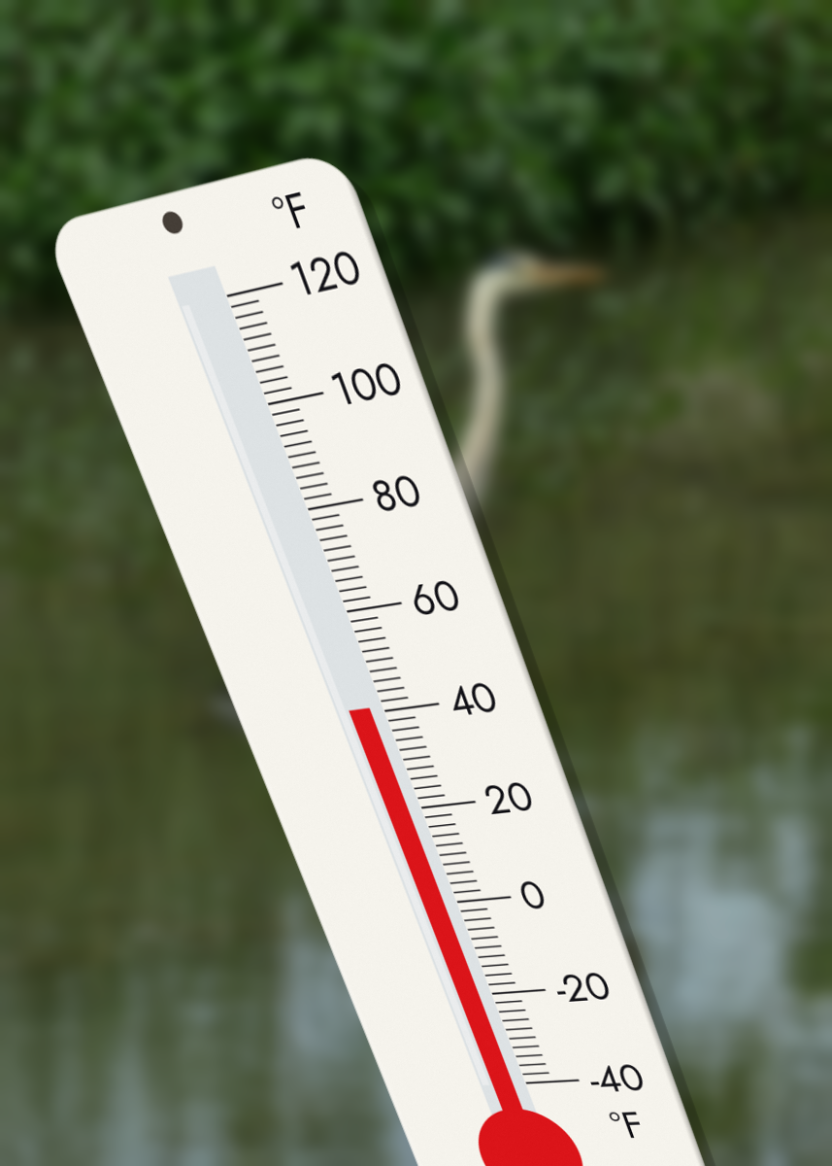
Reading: 41°F
